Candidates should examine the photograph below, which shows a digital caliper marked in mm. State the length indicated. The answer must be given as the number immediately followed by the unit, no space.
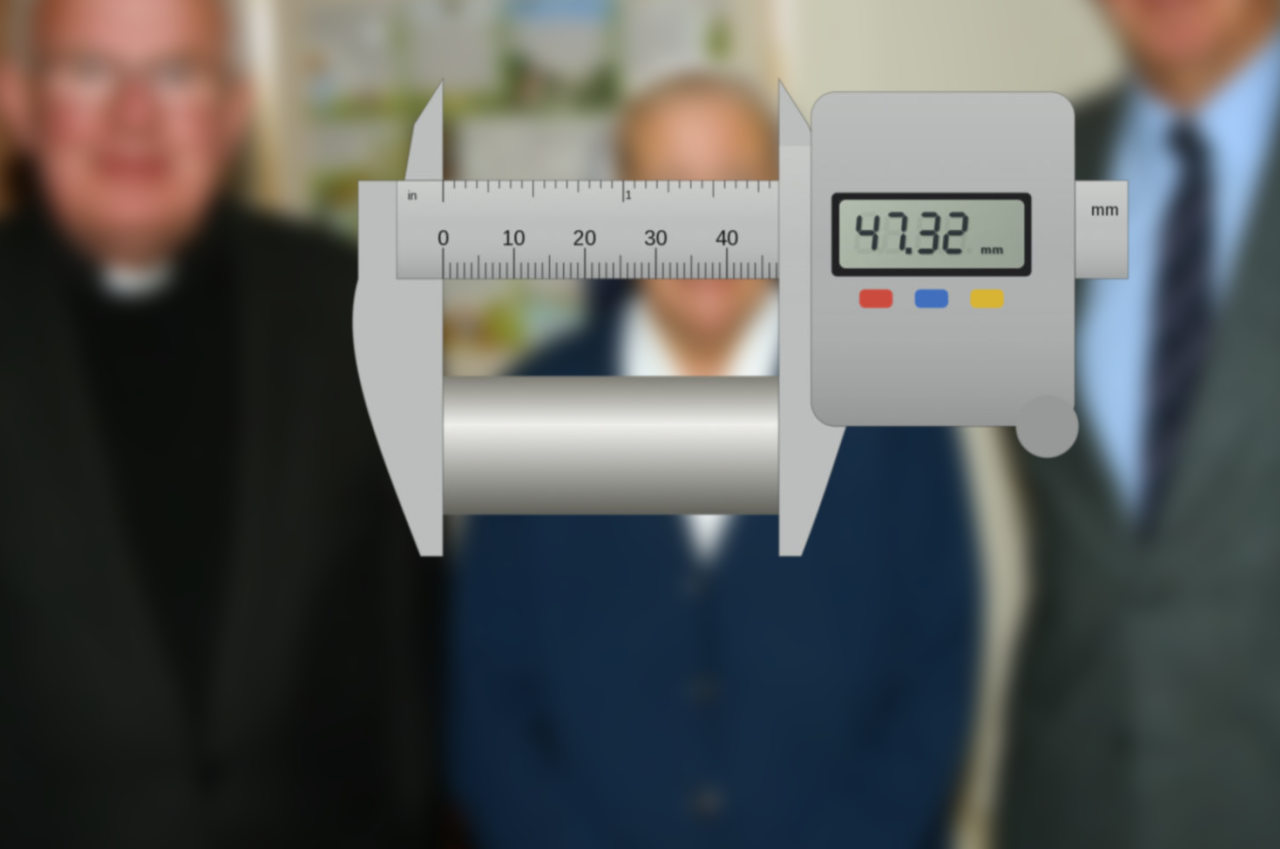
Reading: 47.32mm
